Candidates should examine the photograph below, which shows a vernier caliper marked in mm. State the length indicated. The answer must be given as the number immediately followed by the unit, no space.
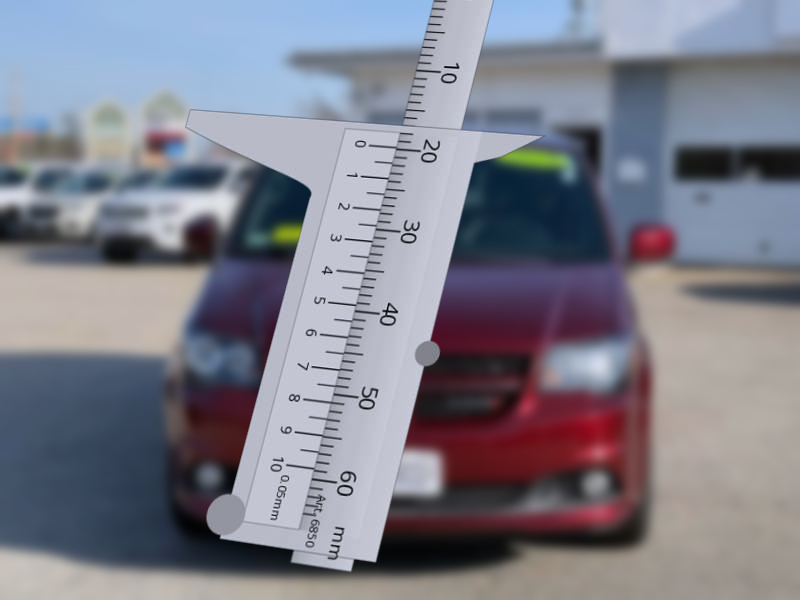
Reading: 19.8mm
